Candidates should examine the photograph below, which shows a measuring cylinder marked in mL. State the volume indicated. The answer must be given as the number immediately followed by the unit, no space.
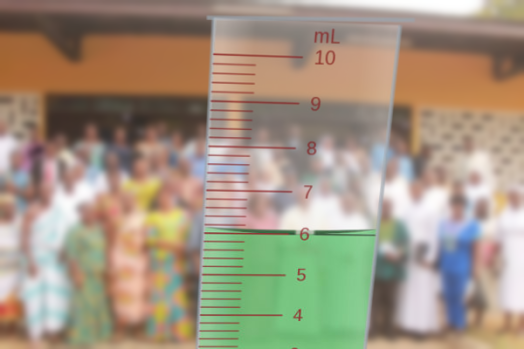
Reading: 6mL
